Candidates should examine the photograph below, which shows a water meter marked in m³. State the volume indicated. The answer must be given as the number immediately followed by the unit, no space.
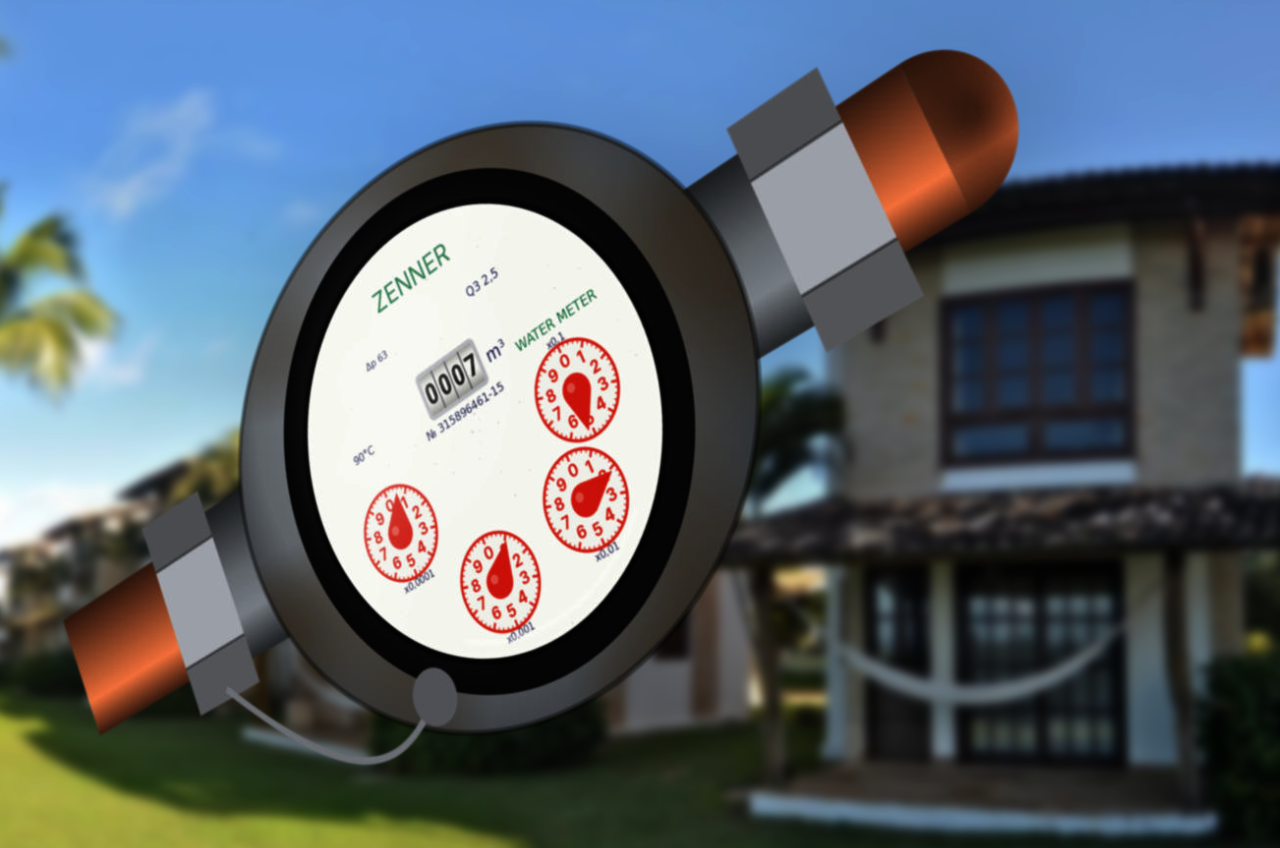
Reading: 7.5210m³
